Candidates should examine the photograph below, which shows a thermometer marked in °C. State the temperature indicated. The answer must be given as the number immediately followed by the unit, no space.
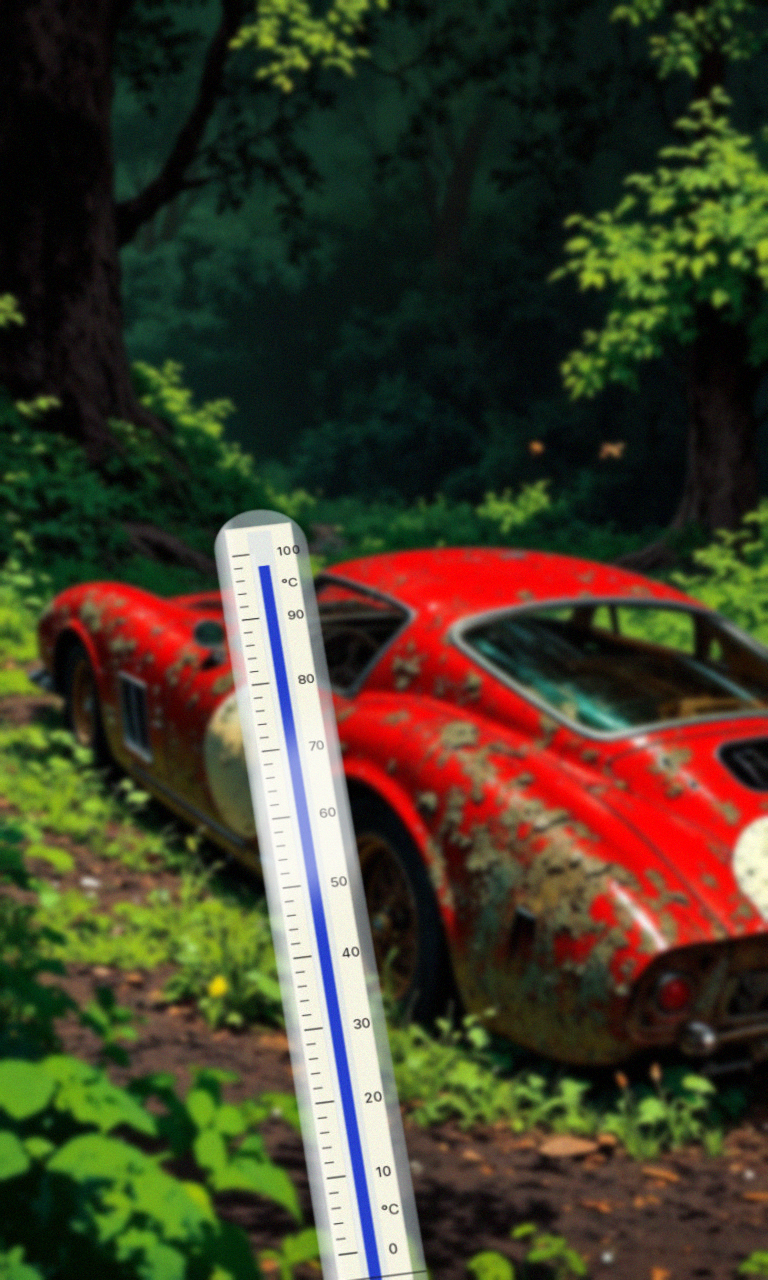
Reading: 98°C
